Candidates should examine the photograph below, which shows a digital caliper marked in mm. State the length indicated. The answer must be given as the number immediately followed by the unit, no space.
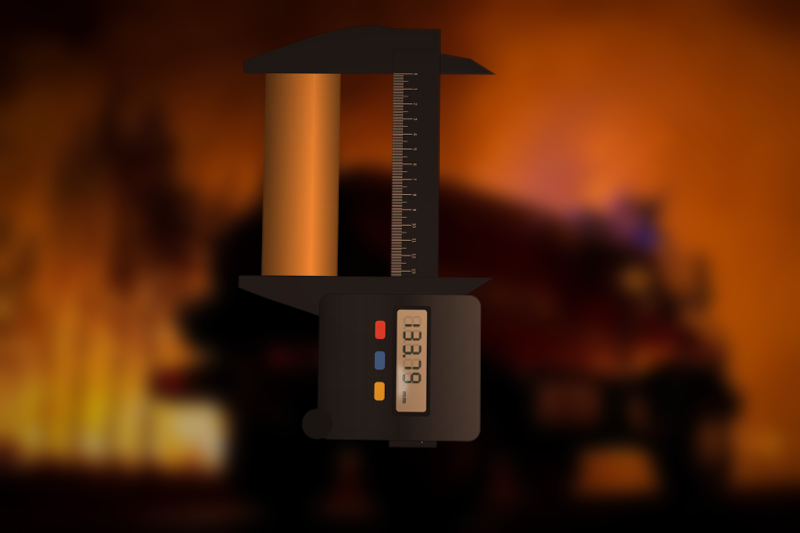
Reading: 133.79mm
